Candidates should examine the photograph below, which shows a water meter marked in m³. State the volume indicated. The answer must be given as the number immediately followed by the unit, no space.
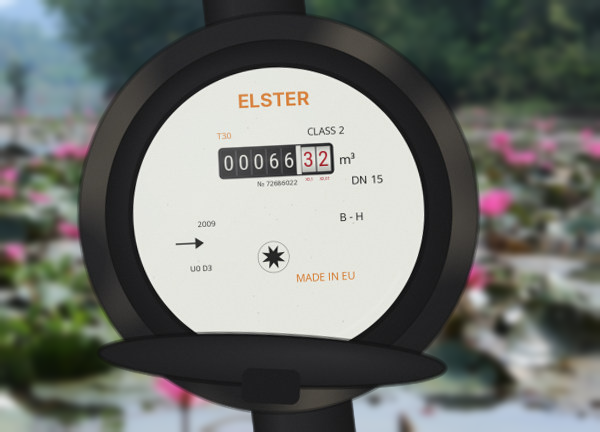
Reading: 66.32m³
